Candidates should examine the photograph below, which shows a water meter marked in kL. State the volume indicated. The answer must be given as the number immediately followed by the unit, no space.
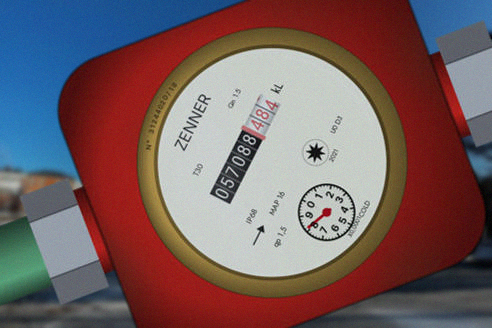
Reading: 57088.4838kL
